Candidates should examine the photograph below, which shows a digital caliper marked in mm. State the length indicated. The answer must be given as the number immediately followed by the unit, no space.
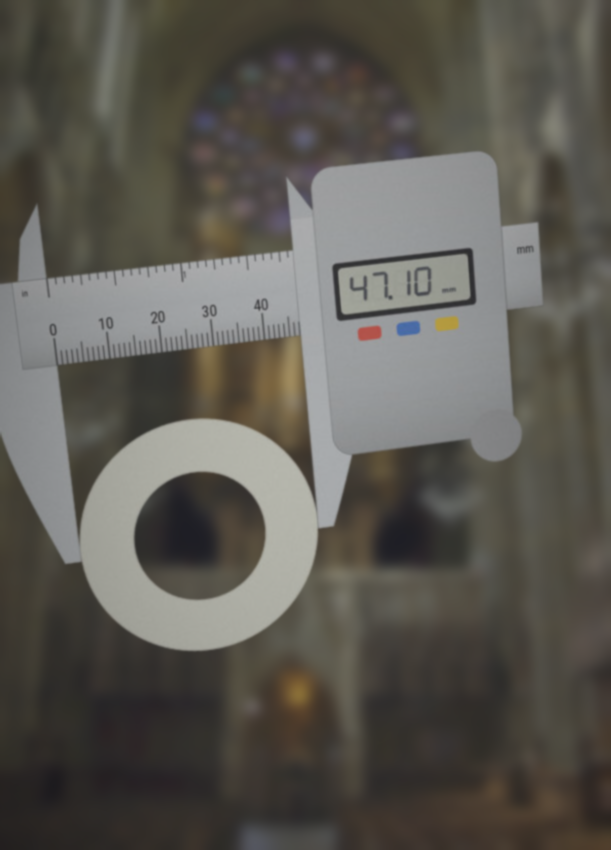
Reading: 47.10mm
